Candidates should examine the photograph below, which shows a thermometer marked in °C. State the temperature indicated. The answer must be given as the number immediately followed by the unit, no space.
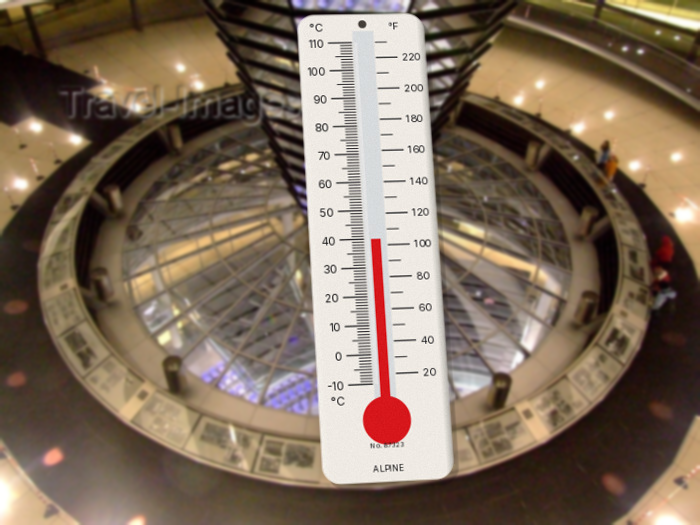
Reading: 40°C
